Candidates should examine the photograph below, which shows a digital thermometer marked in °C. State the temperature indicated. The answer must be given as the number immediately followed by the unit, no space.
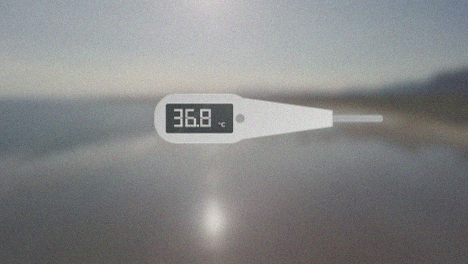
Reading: 36.8°C
